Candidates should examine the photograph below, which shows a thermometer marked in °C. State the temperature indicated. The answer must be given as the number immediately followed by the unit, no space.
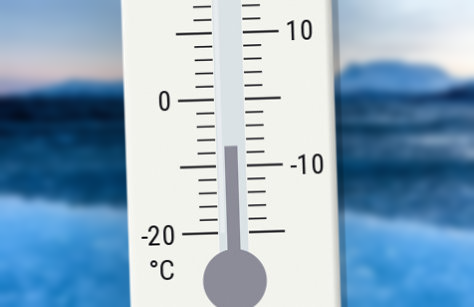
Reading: -7°C
